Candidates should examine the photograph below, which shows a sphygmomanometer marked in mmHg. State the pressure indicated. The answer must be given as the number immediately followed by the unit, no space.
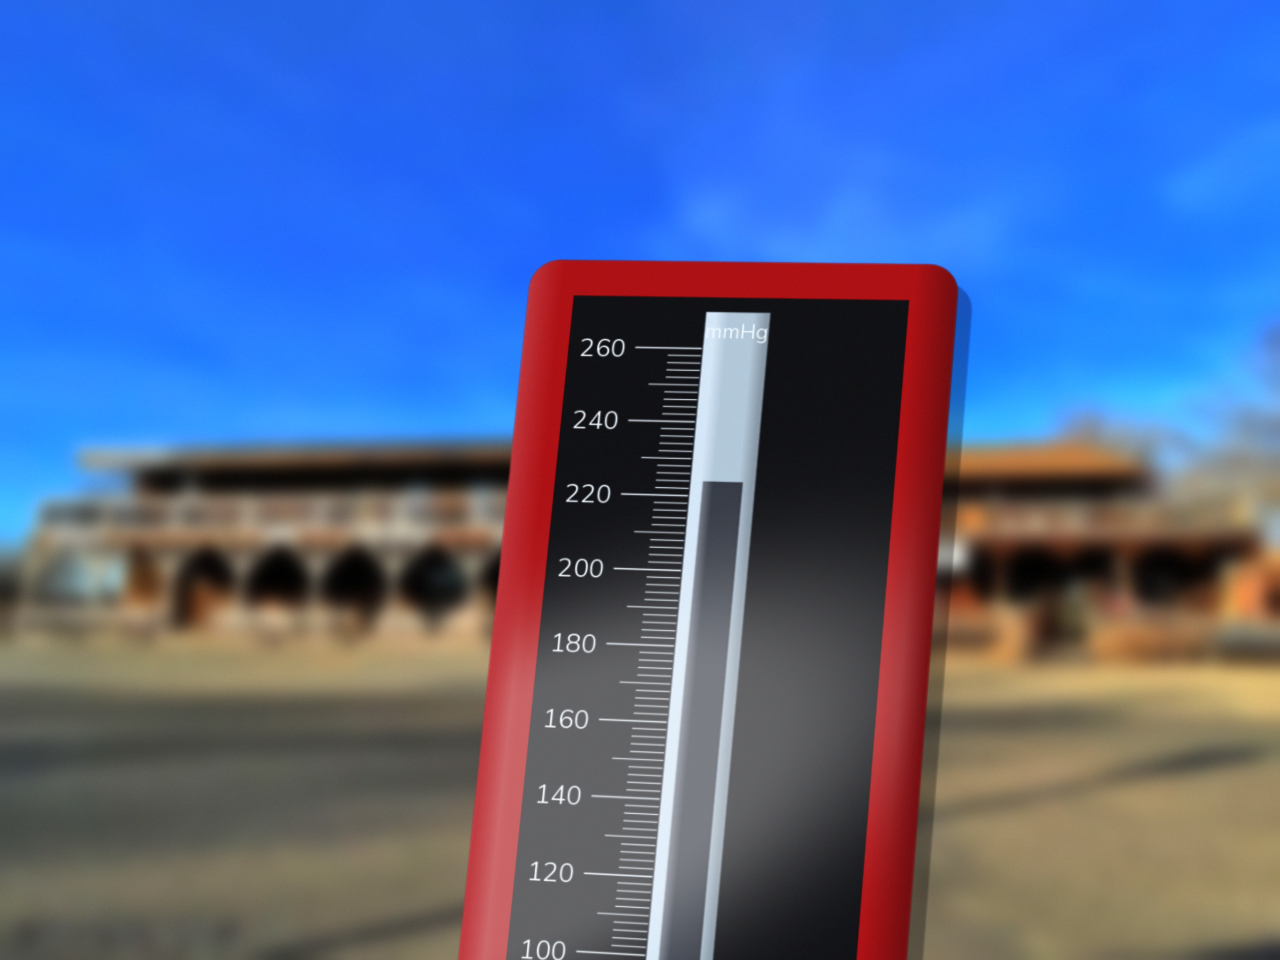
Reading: 224mmHg
